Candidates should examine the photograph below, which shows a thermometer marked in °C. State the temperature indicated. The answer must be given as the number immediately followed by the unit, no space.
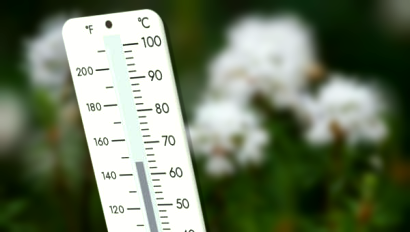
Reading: 64°C
